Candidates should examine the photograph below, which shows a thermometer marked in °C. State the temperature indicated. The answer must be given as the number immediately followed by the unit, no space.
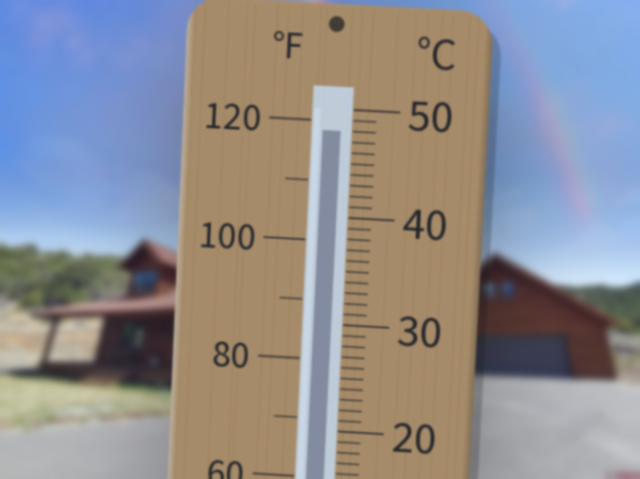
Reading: 48°C
